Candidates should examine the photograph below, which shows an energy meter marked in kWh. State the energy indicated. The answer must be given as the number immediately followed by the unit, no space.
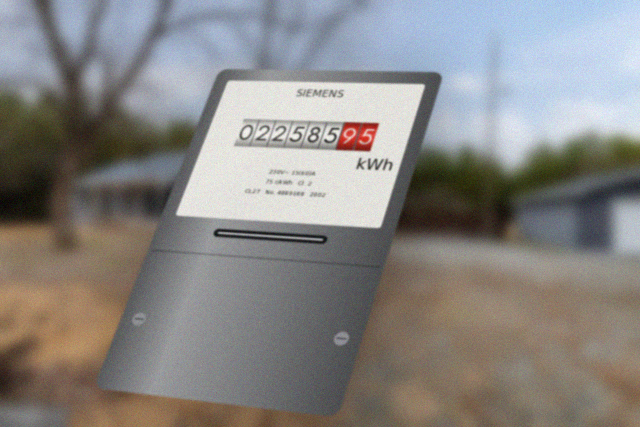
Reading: 22585.95kWh
